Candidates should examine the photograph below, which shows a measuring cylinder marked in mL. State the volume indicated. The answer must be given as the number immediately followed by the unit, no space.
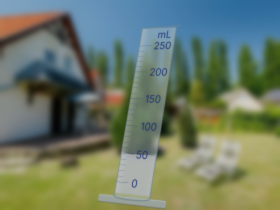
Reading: 50mL
